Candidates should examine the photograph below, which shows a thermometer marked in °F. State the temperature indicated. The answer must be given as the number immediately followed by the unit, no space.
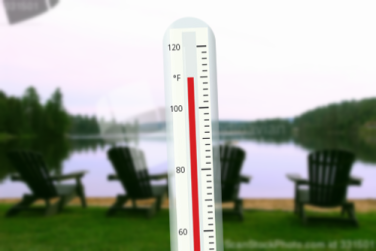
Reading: 110°F
